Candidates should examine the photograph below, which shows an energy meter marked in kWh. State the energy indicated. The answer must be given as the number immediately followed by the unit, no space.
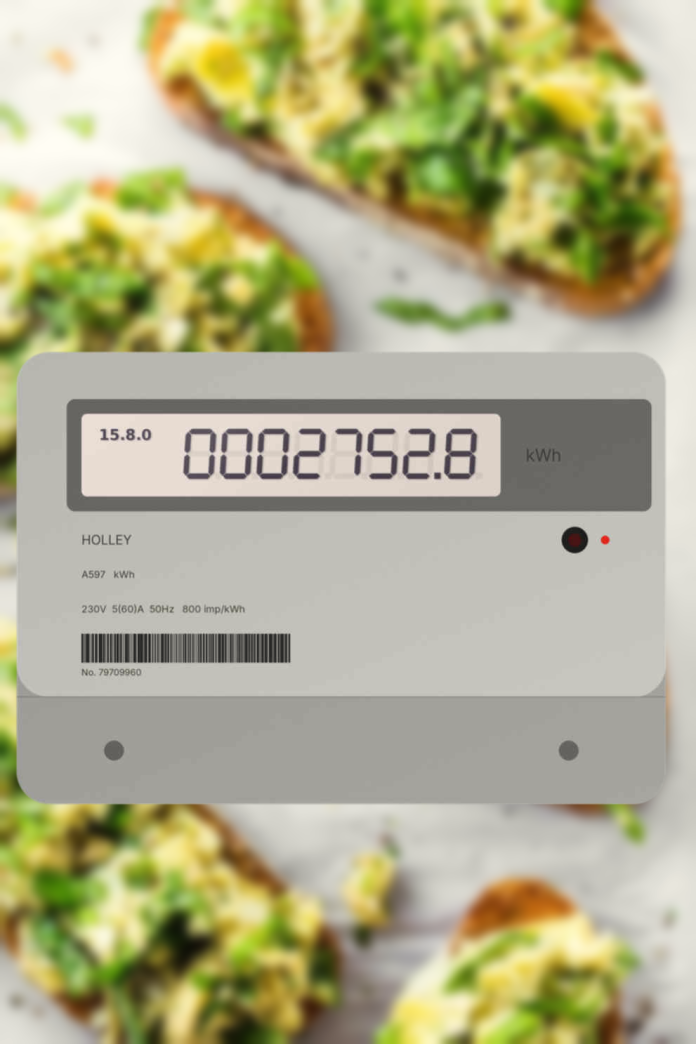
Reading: 2752.8kWh
